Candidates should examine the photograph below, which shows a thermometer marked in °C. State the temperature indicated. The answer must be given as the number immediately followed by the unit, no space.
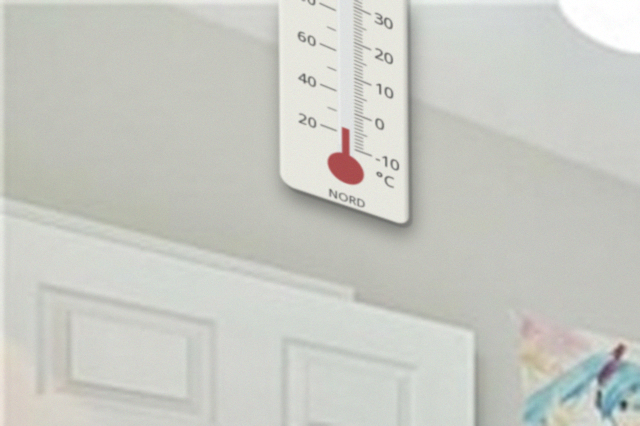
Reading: -5°C
